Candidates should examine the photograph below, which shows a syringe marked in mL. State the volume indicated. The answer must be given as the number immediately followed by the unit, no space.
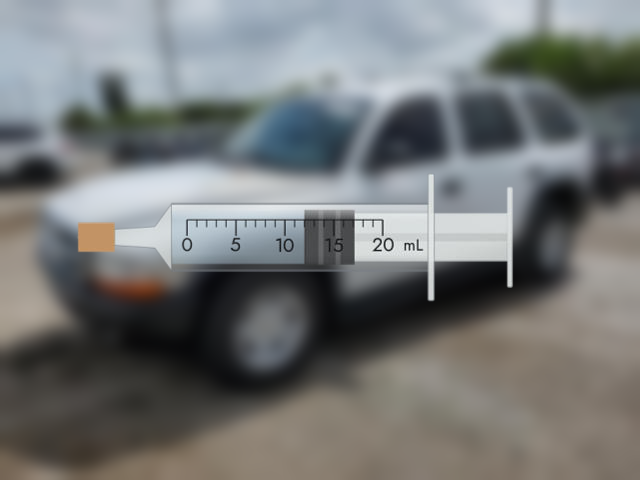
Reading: 12mL
